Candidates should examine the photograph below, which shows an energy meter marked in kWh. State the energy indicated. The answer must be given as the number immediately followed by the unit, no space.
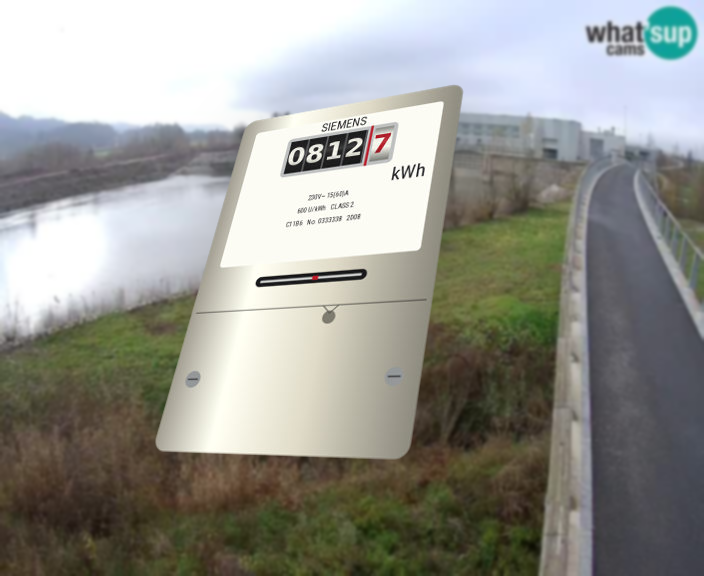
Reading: 812.7kWh
